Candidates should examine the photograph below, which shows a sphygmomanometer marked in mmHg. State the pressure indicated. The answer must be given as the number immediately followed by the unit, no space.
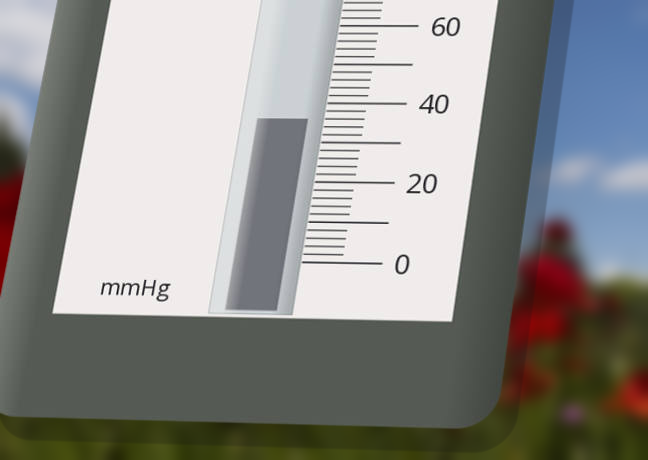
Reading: 36mmHg
